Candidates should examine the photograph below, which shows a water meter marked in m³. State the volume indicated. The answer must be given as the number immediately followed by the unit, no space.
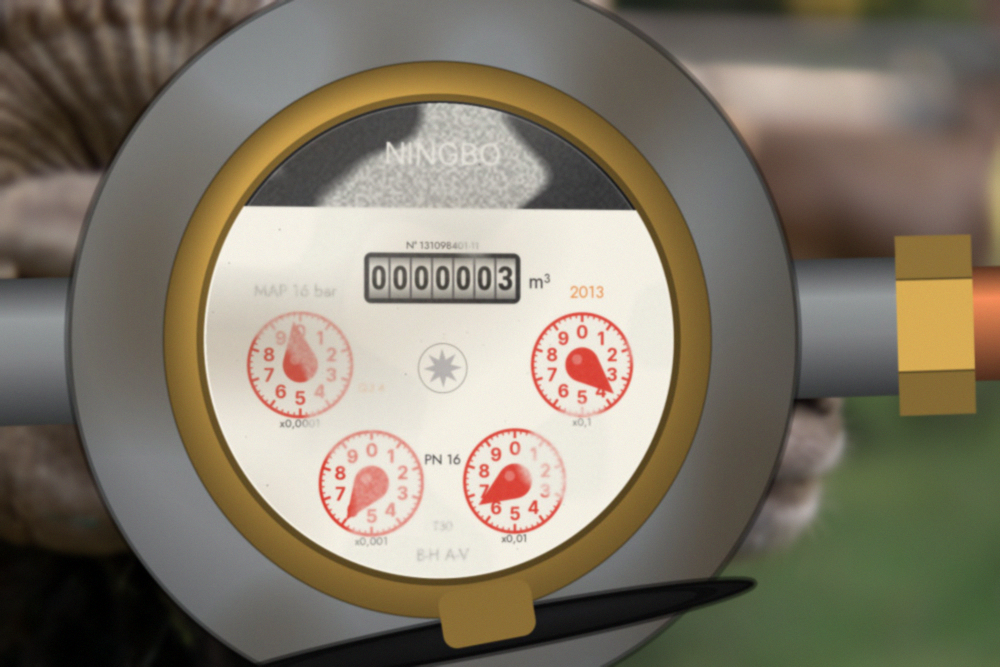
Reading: 3.3659m³
